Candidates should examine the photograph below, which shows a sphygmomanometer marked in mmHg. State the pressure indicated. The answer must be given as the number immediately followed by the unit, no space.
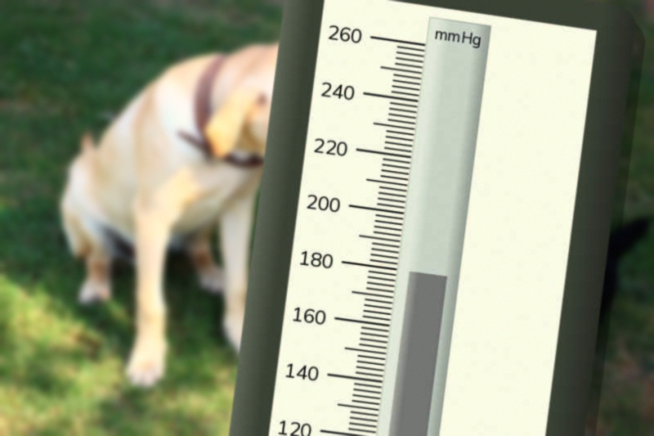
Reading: 180mmHg
